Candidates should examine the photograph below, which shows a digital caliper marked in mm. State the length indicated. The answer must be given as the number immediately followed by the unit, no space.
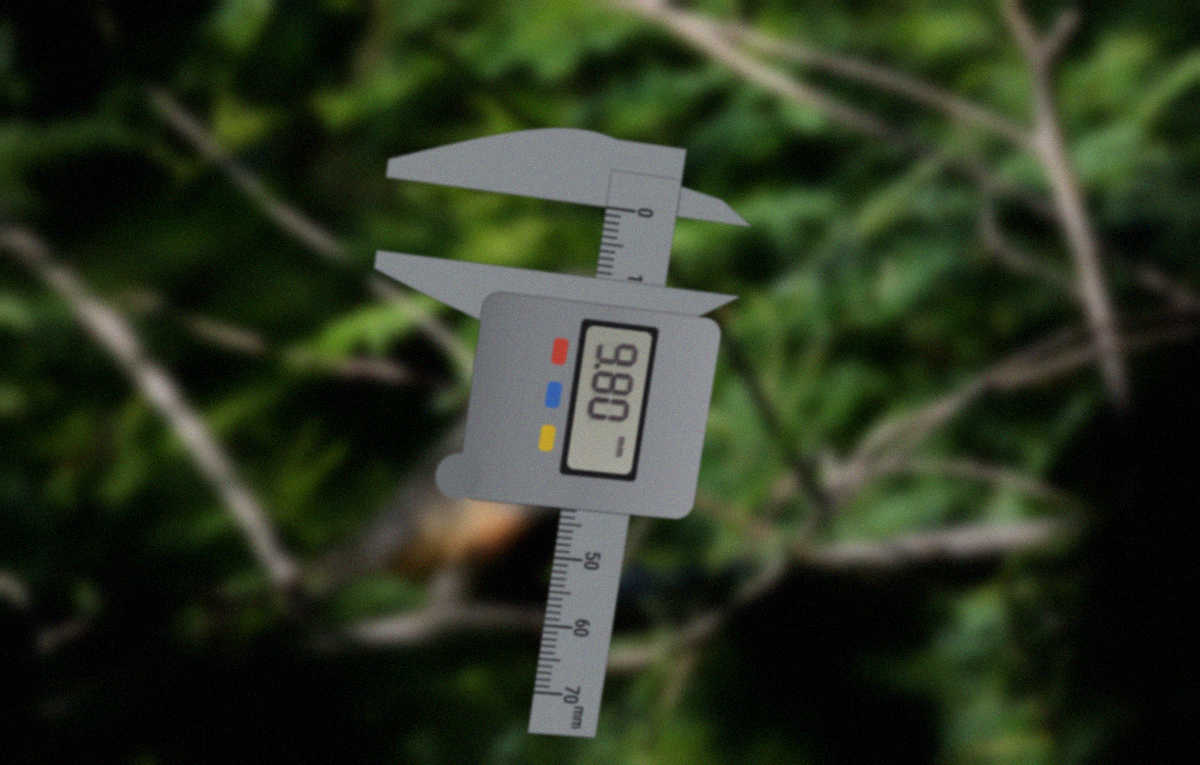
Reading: 9.80mm
